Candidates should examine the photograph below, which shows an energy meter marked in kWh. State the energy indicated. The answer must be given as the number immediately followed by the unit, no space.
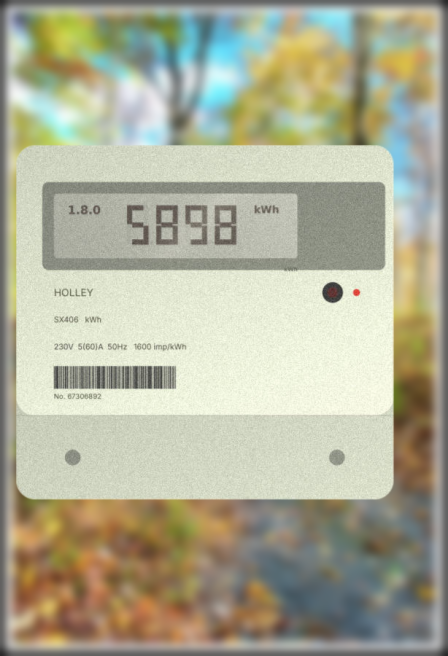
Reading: 5898kWh
